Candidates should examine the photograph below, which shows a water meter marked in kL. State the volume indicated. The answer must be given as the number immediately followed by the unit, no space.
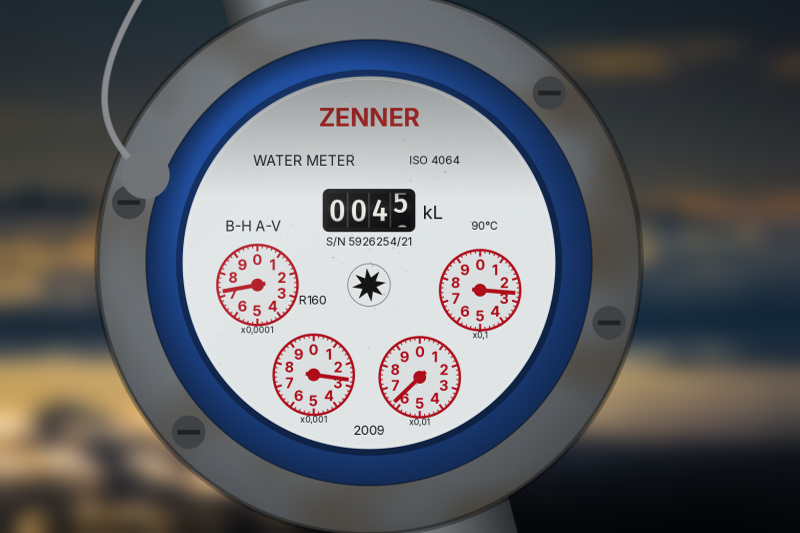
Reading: 45.2627kL
